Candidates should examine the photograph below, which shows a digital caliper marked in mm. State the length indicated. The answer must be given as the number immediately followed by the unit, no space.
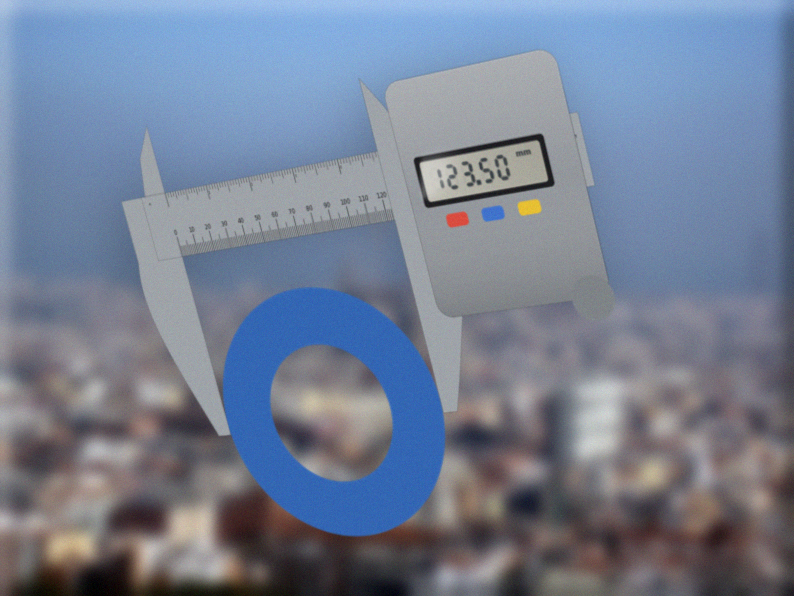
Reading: 123.50mm
